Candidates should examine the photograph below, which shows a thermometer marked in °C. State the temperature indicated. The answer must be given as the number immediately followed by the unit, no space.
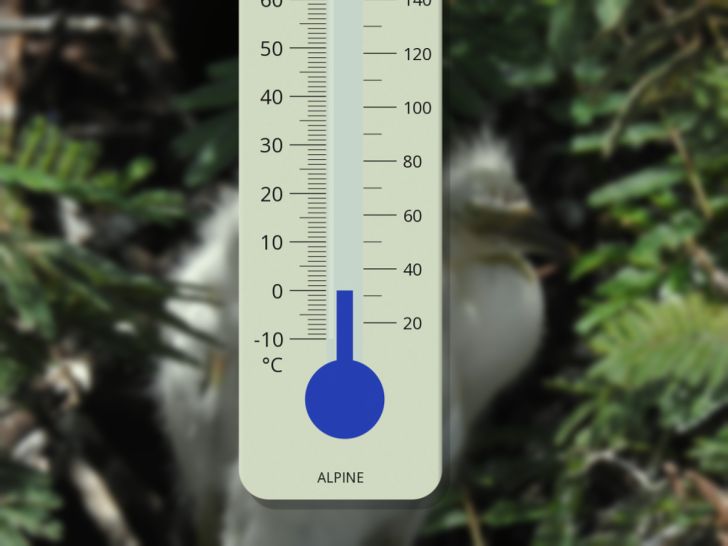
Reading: 0°C
